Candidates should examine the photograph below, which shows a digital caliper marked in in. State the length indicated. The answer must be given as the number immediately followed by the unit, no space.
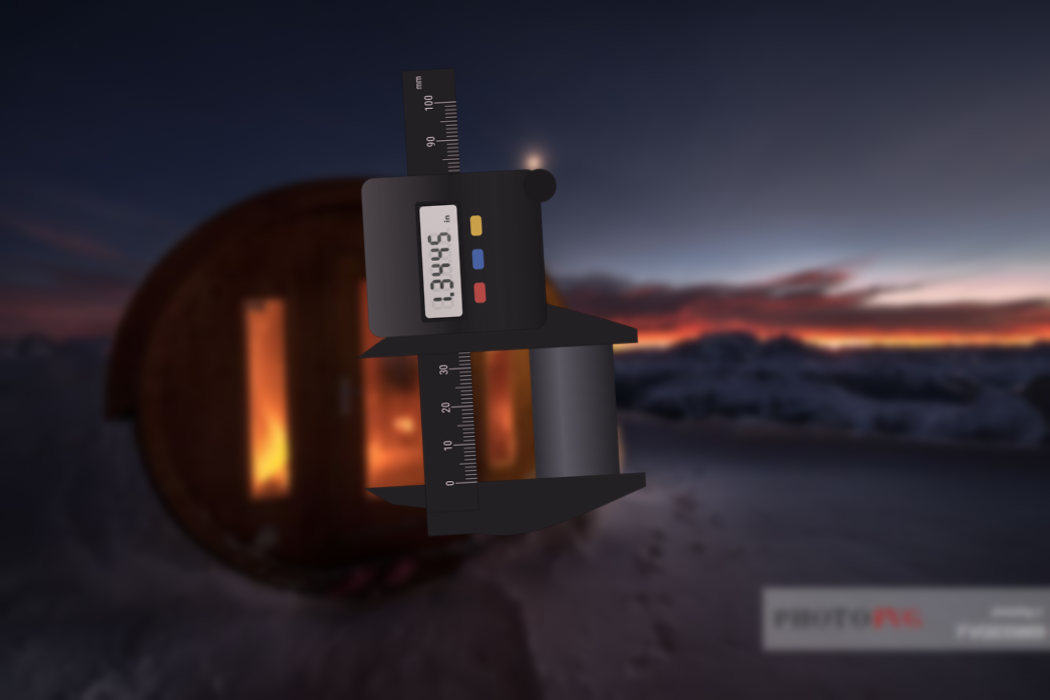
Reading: 1.3445in
